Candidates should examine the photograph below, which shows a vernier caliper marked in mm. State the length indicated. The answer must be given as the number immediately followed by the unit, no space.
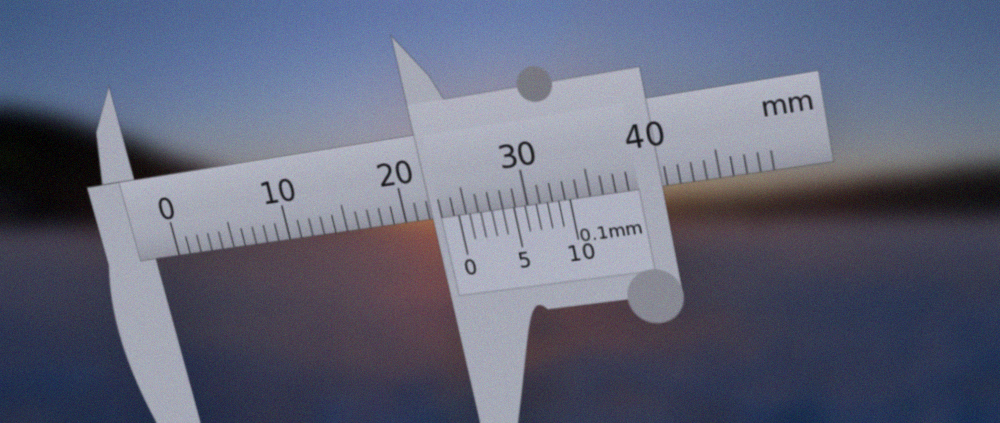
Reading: 24.4mm
